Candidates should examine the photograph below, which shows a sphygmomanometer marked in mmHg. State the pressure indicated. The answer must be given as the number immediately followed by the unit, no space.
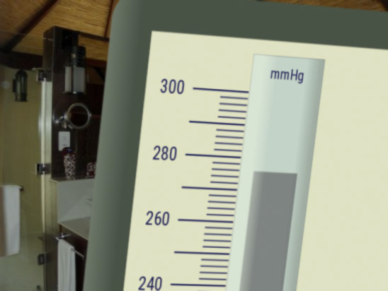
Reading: 276mmHg
